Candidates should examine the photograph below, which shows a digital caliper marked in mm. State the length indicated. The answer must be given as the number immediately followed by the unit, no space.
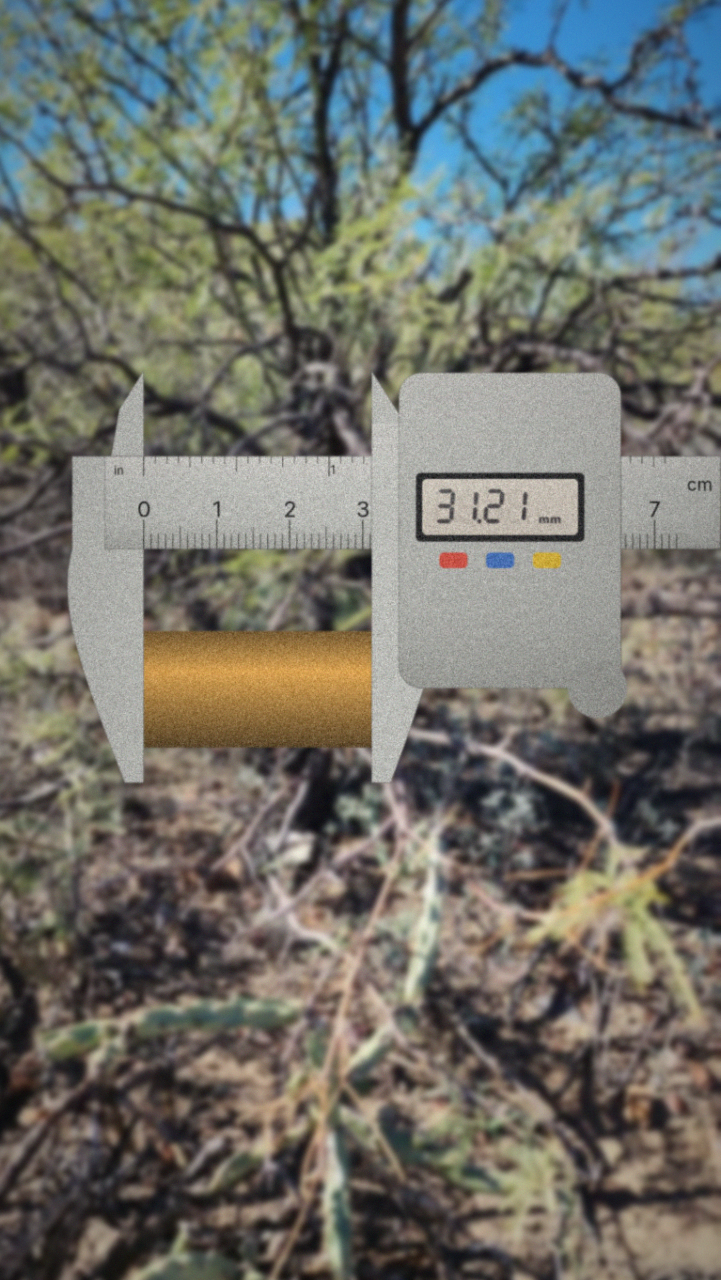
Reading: 31.21mm
